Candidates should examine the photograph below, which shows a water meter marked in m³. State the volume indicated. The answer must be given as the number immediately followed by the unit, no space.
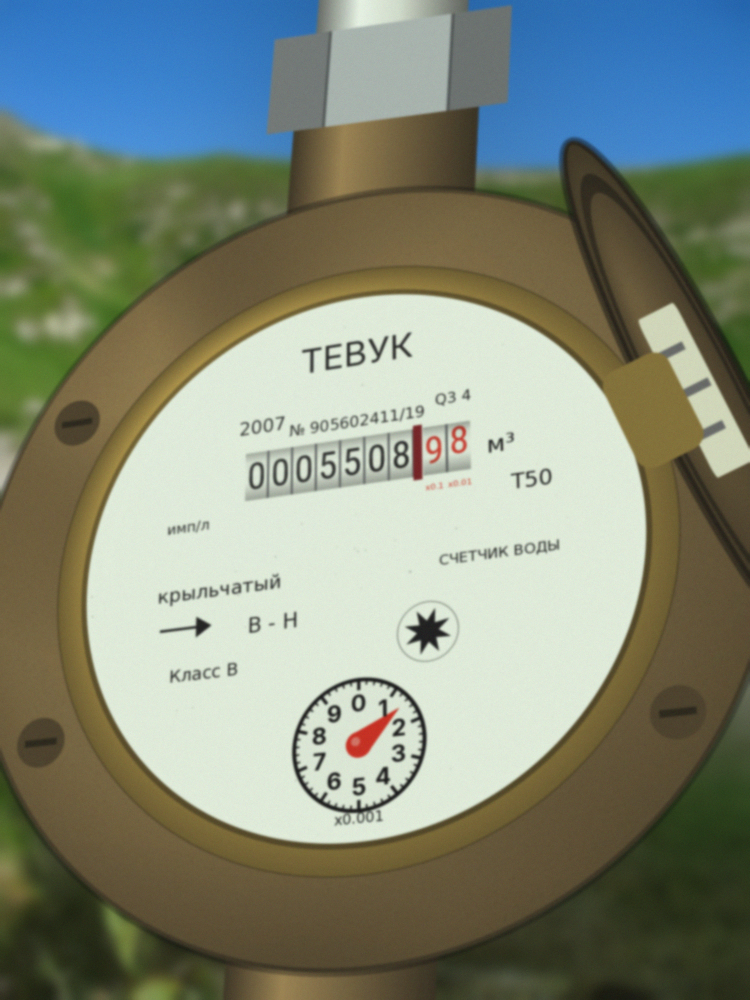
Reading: 5508.981m³
